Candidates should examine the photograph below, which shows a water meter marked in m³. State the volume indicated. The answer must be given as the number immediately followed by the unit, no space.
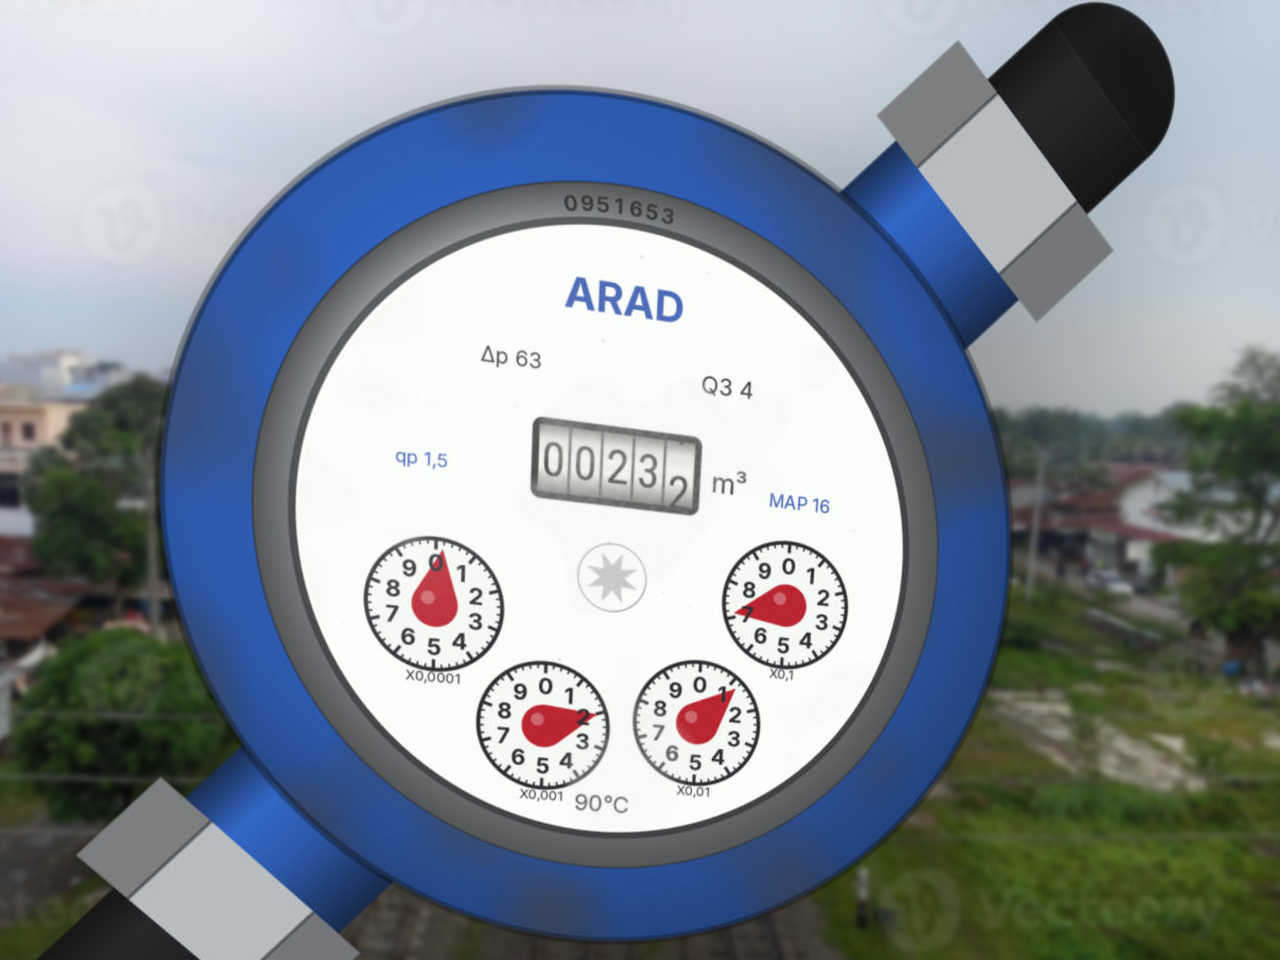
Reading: 231.7120m³
